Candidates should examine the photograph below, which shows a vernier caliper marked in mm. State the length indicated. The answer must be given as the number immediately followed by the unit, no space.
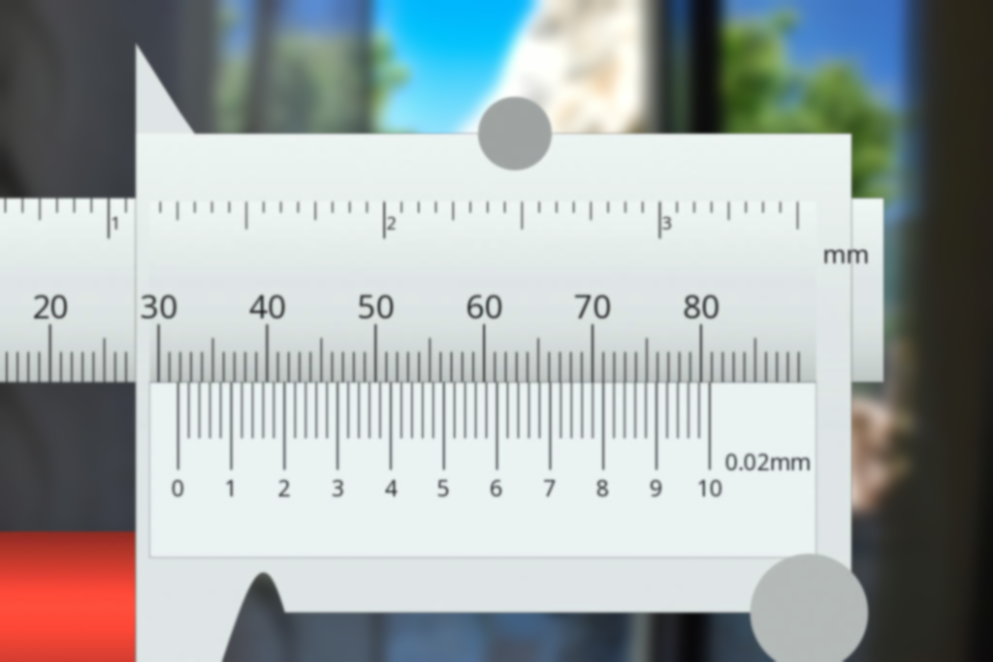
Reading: 31.8mm
